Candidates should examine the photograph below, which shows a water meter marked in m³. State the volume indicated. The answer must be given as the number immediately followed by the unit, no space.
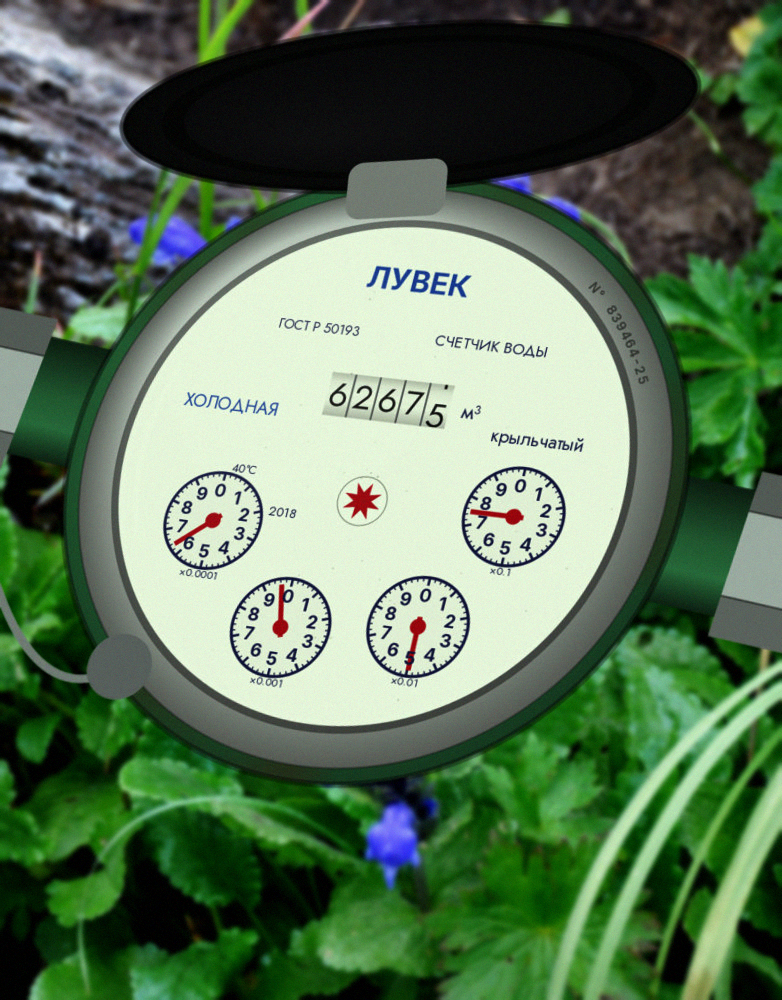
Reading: 62674.7496m³
